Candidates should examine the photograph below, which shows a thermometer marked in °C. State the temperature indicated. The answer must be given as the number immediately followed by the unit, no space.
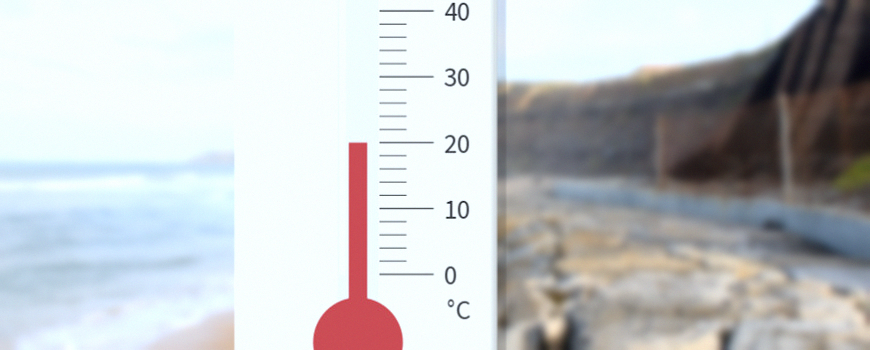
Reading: 20°C
